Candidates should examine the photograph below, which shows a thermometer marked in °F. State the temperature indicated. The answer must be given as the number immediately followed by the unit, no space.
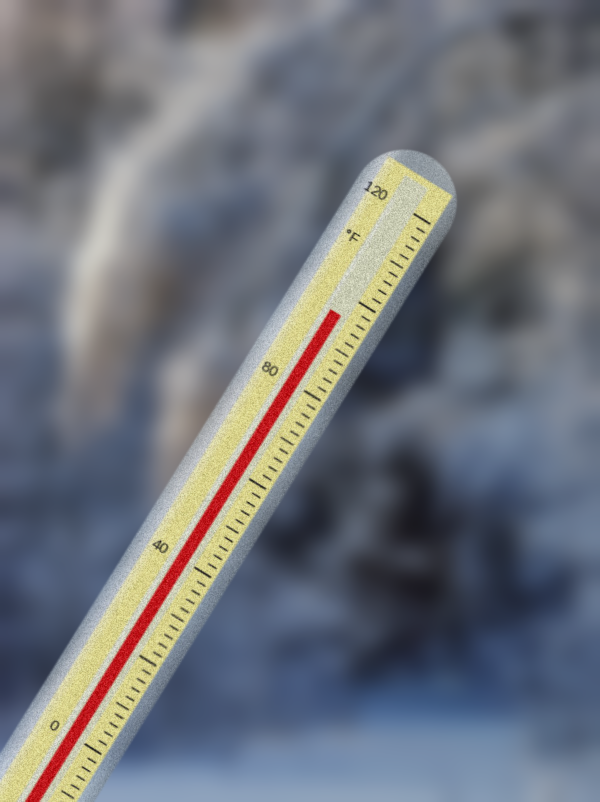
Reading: 96°F
